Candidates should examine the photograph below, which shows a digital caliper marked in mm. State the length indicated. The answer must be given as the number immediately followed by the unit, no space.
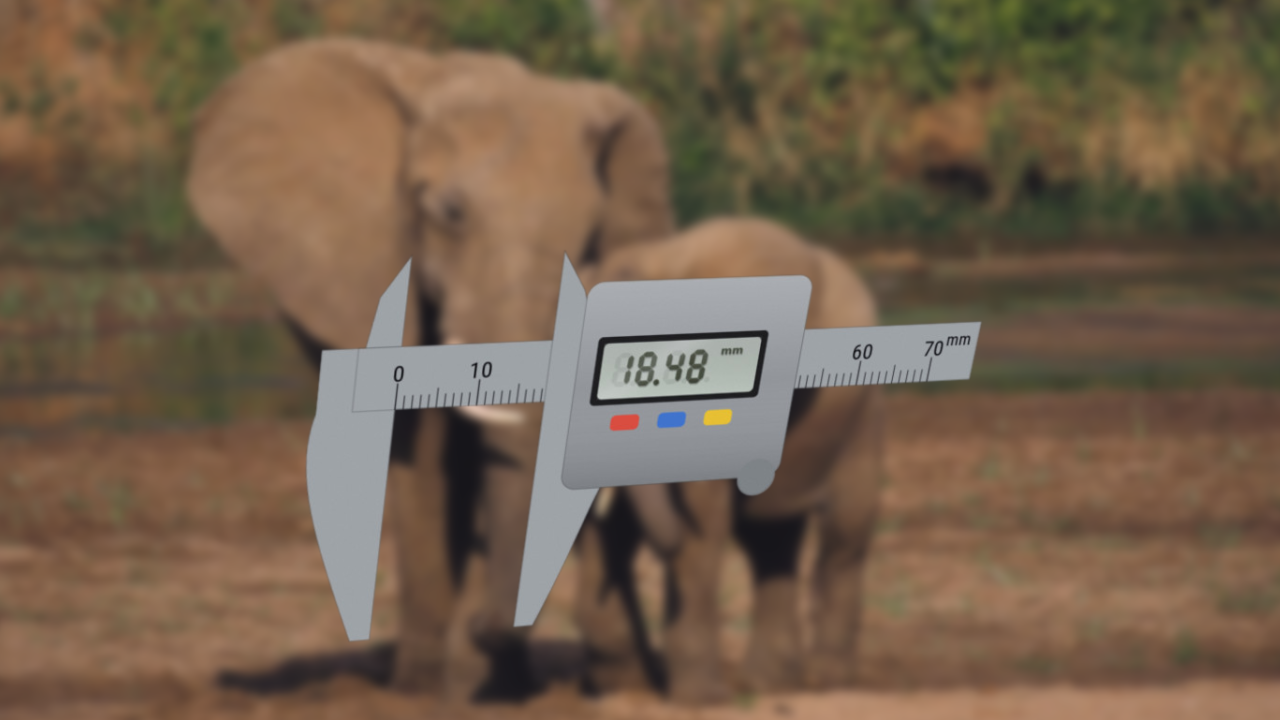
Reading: 18.48mm
